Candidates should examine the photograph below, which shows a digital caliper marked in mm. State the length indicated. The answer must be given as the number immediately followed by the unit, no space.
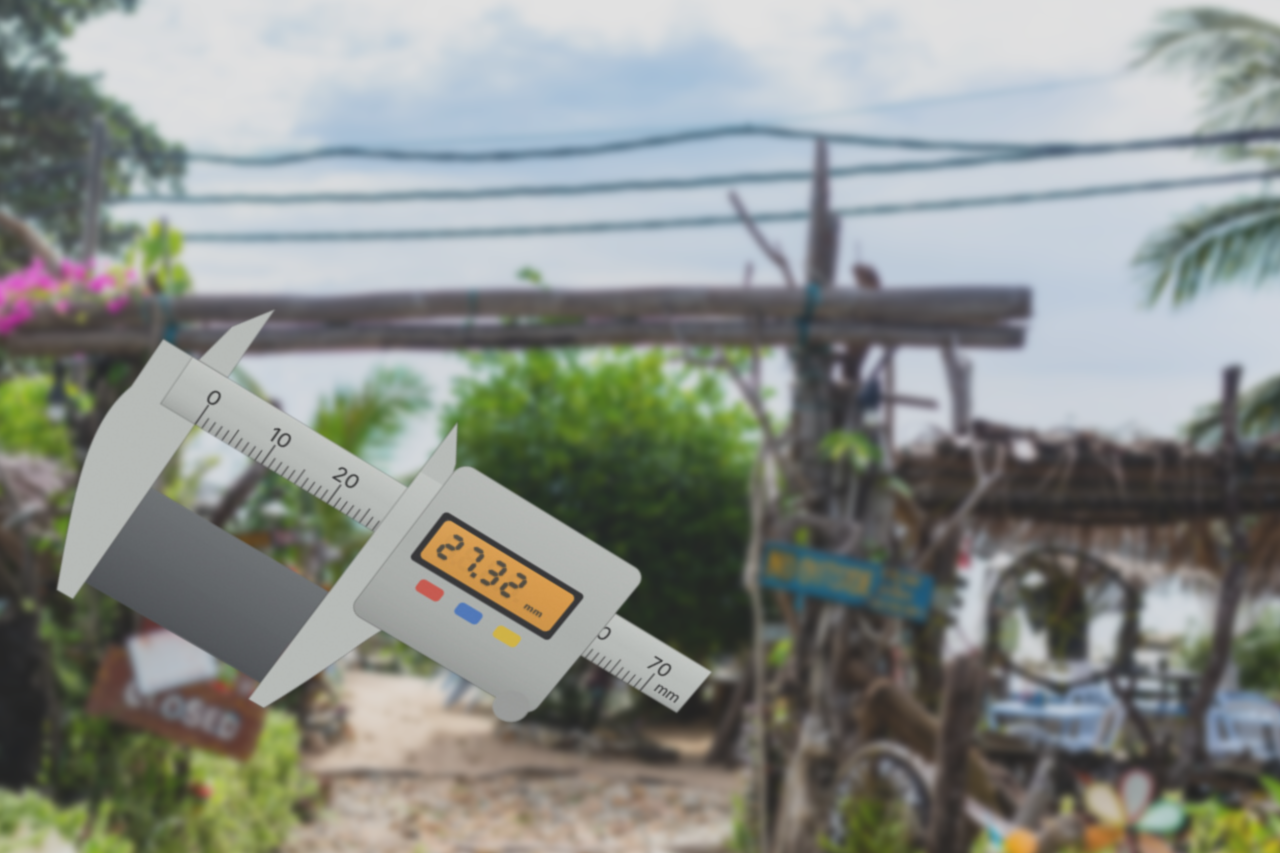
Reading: 27.32mm
